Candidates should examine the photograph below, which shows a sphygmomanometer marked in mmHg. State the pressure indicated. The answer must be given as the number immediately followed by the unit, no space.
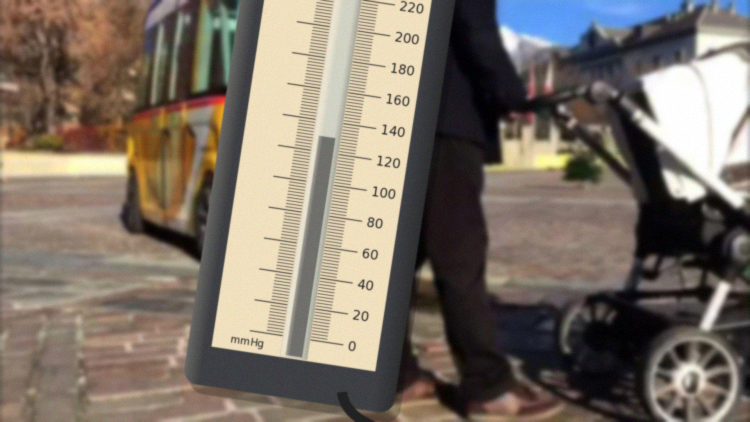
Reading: 130mmHg
